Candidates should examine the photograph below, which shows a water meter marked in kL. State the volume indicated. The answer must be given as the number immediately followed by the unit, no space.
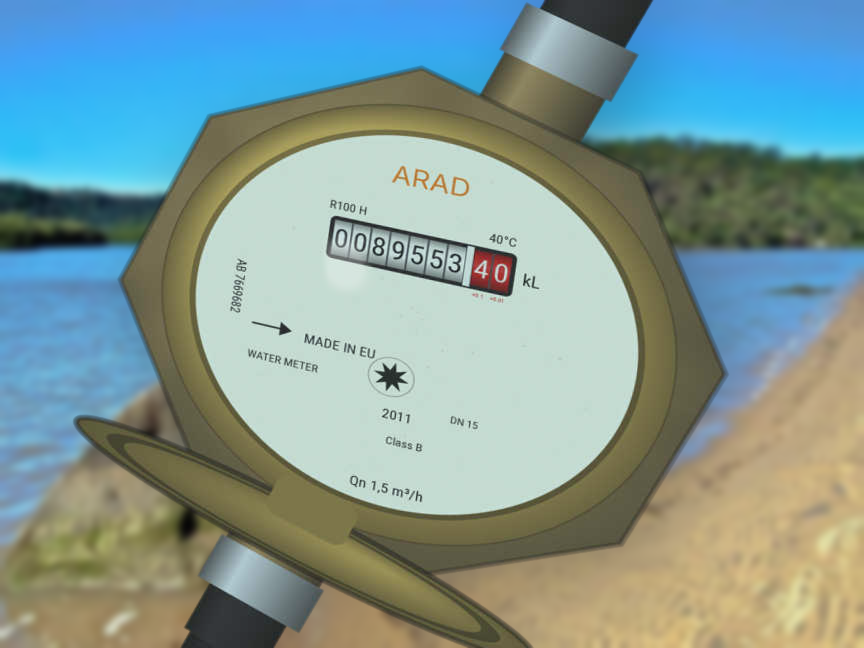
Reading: 89553.40kL
